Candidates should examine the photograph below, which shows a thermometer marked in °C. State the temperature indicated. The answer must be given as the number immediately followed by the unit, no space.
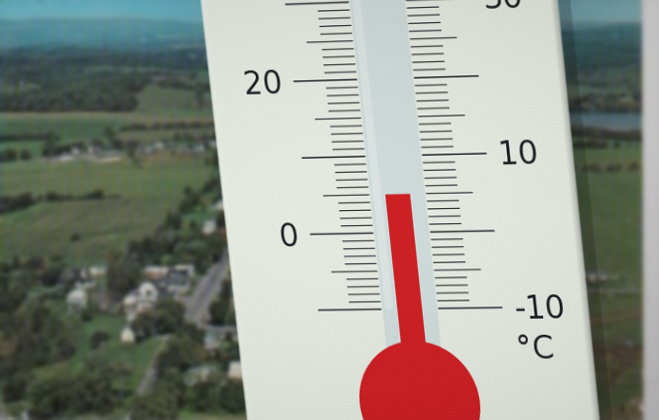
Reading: 5°C
